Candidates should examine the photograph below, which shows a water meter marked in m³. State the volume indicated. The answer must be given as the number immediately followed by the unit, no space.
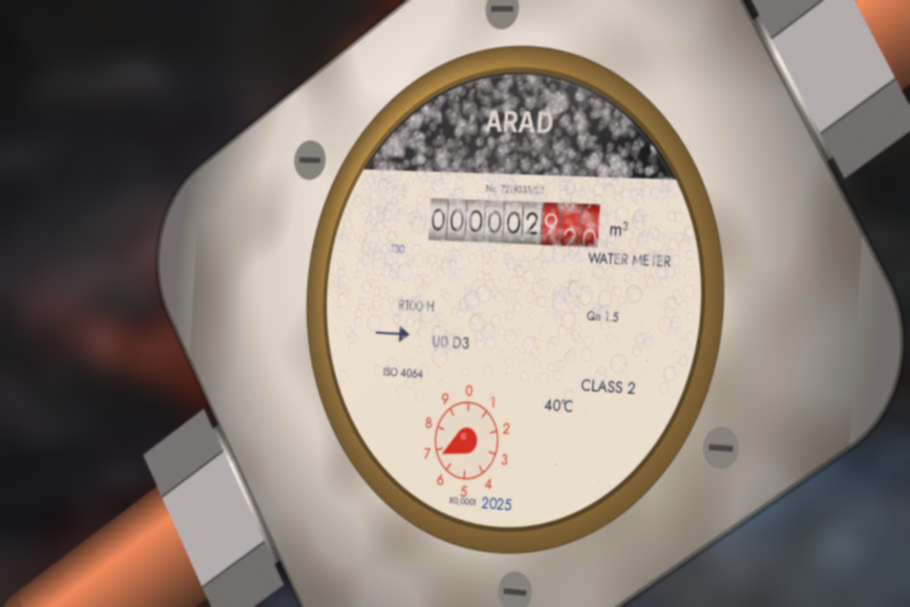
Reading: 2.9196m³
